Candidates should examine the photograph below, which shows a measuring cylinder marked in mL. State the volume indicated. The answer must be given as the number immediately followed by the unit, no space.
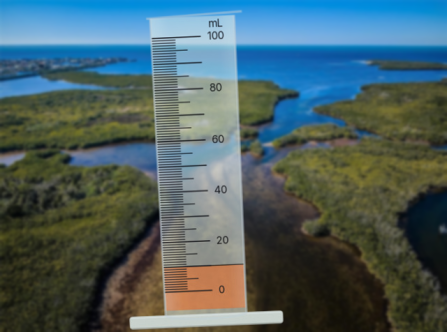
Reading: 10mL
